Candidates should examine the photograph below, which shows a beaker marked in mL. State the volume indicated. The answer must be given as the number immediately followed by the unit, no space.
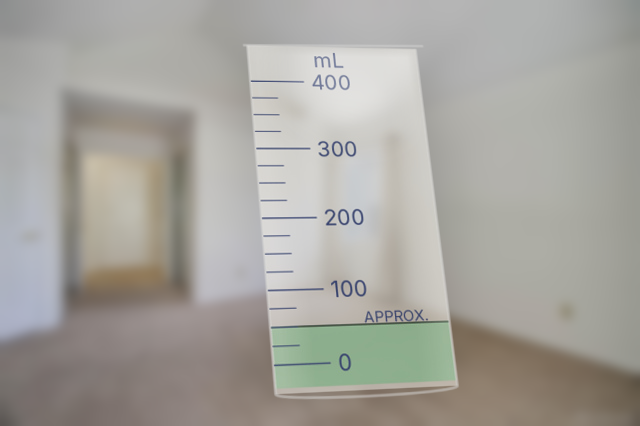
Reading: 50mL
